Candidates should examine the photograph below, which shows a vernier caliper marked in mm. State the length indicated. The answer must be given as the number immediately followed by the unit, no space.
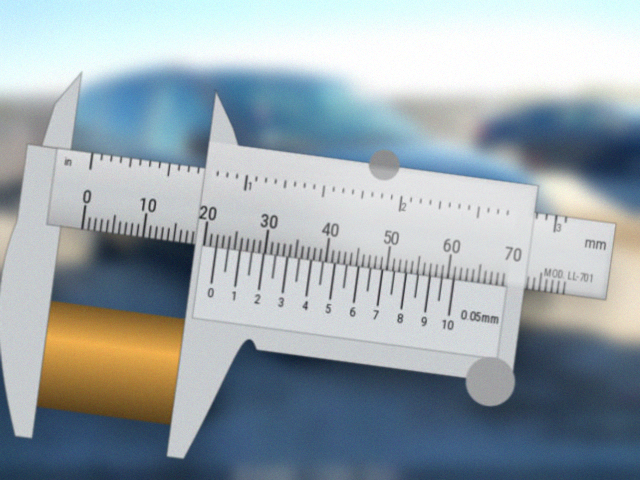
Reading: 22.0mm
